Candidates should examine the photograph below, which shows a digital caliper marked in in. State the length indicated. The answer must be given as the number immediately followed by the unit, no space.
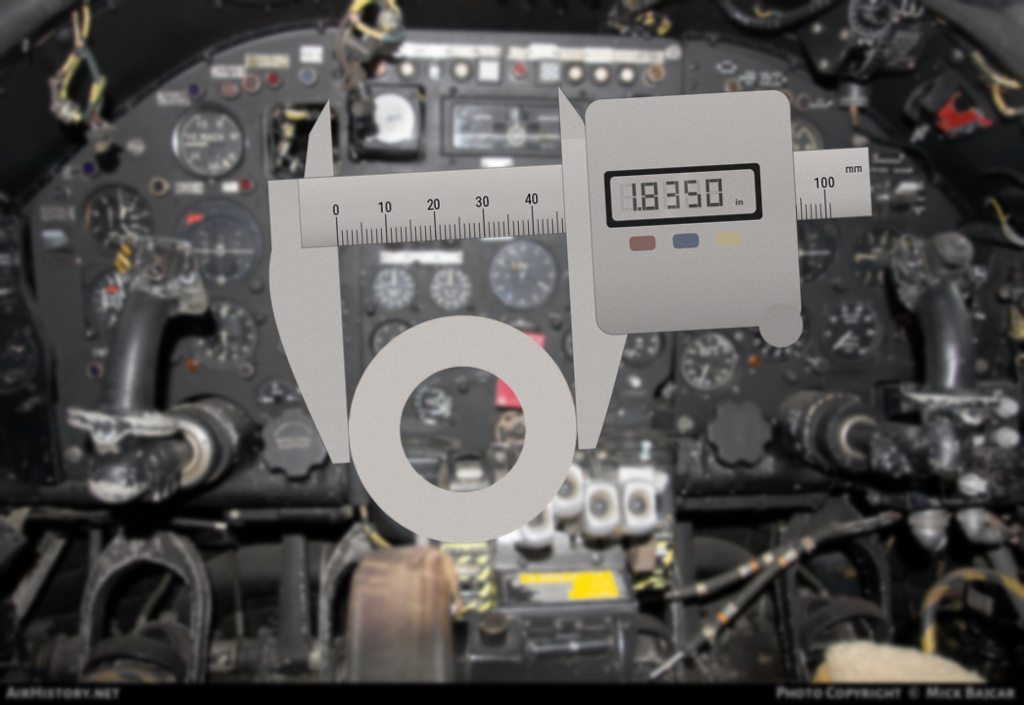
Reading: 1.8350in
